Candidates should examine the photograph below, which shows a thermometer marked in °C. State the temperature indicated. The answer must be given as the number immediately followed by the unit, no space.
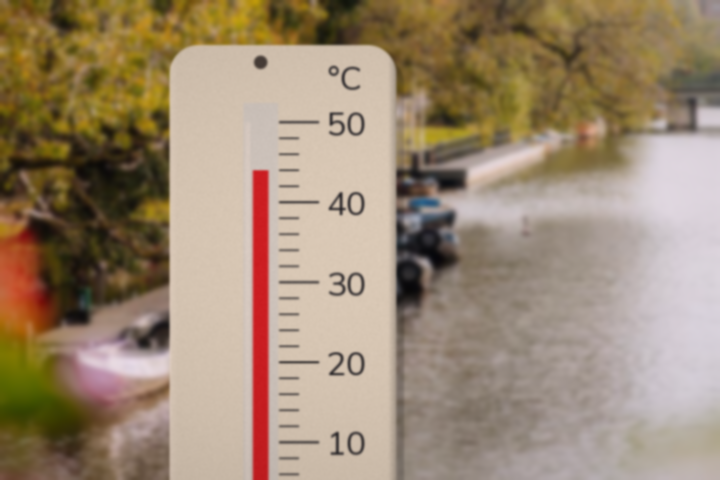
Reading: 44°C
